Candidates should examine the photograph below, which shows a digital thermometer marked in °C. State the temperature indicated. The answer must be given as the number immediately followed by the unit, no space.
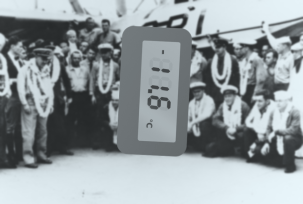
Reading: -11.6°C
